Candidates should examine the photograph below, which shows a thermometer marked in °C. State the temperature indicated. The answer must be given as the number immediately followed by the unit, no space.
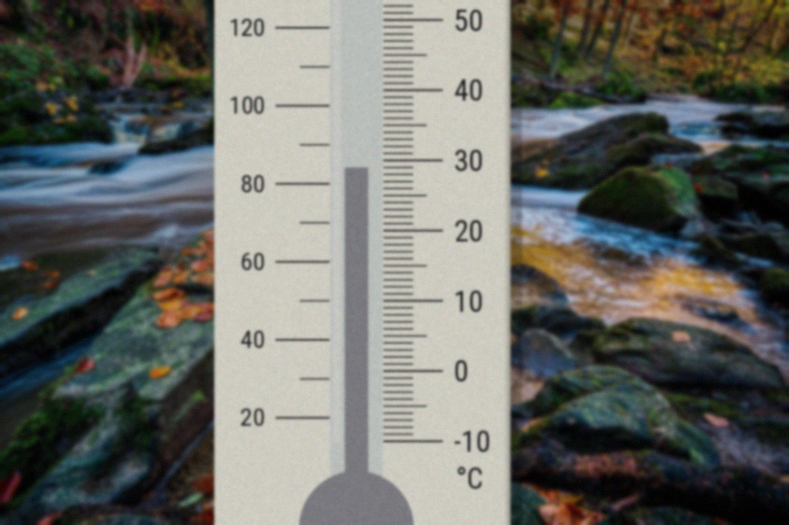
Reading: 29°C
